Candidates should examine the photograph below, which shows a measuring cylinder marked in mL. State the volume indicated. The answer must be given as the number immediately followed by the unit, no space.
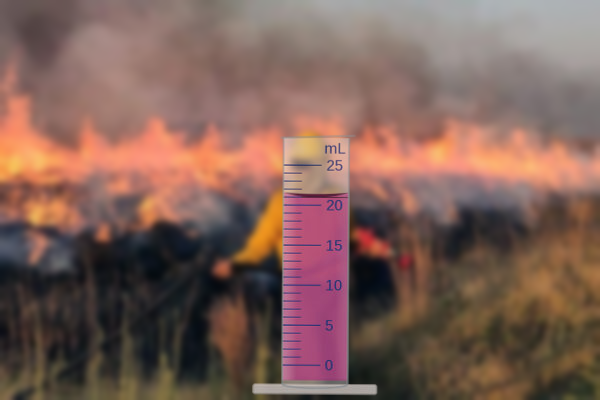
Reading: 21mL
